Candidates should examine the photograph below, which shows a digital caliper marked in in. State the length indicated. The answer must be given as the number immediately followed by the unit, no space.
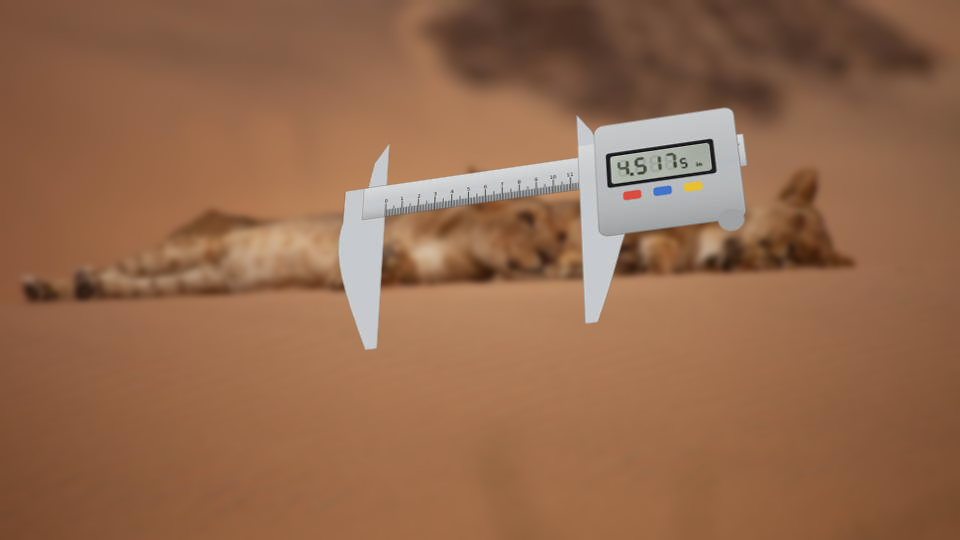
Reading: 4.5175in
